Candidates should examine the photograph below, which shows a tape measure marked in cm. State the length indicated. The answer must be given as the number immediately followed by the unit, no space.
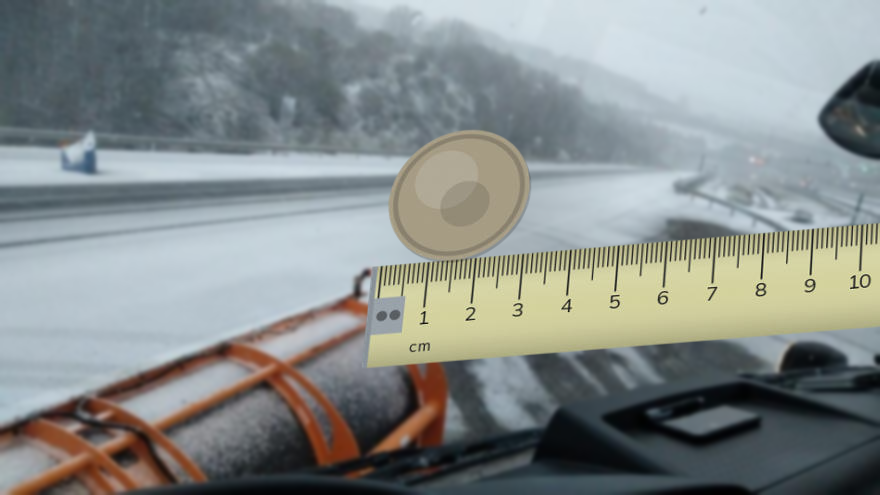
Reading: 3cm
